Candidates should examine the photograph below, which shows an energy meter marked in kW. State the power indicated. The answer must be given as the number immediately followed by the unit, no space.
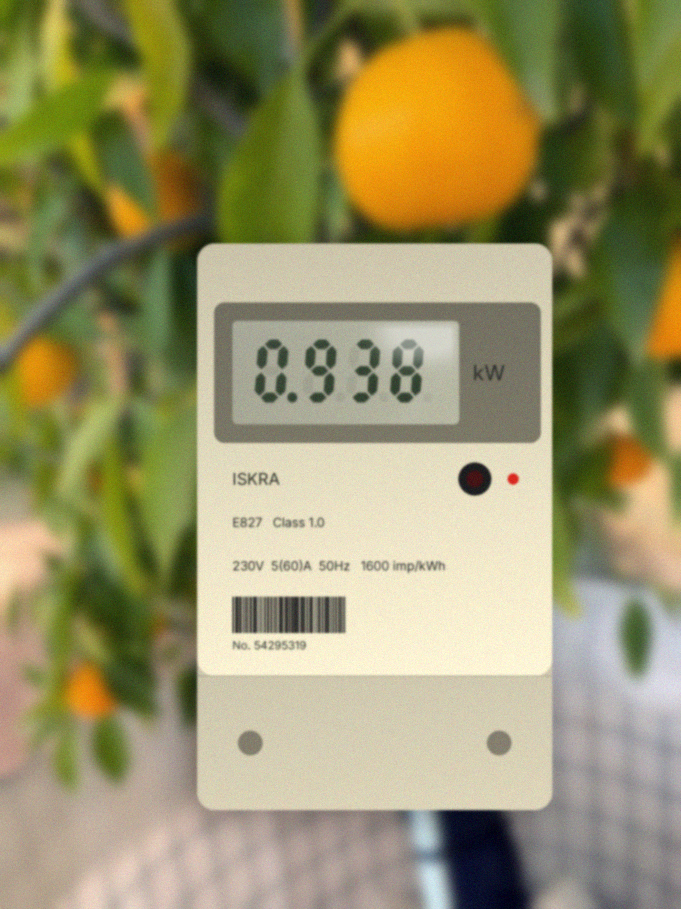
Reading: 0.938kW
